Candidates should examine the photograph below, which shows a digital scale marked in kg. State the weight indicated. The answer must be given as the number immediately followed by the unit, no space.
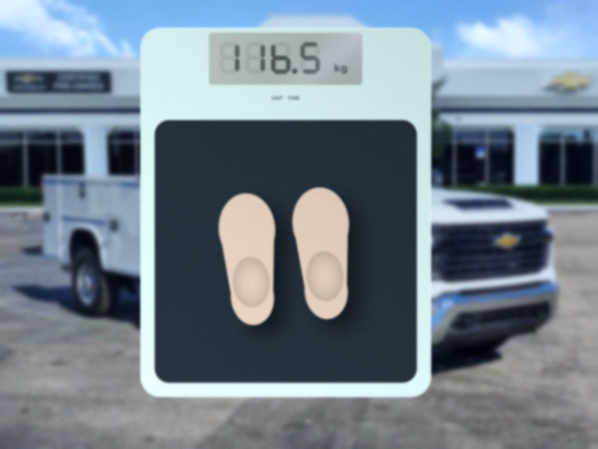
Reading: 116.5kg
